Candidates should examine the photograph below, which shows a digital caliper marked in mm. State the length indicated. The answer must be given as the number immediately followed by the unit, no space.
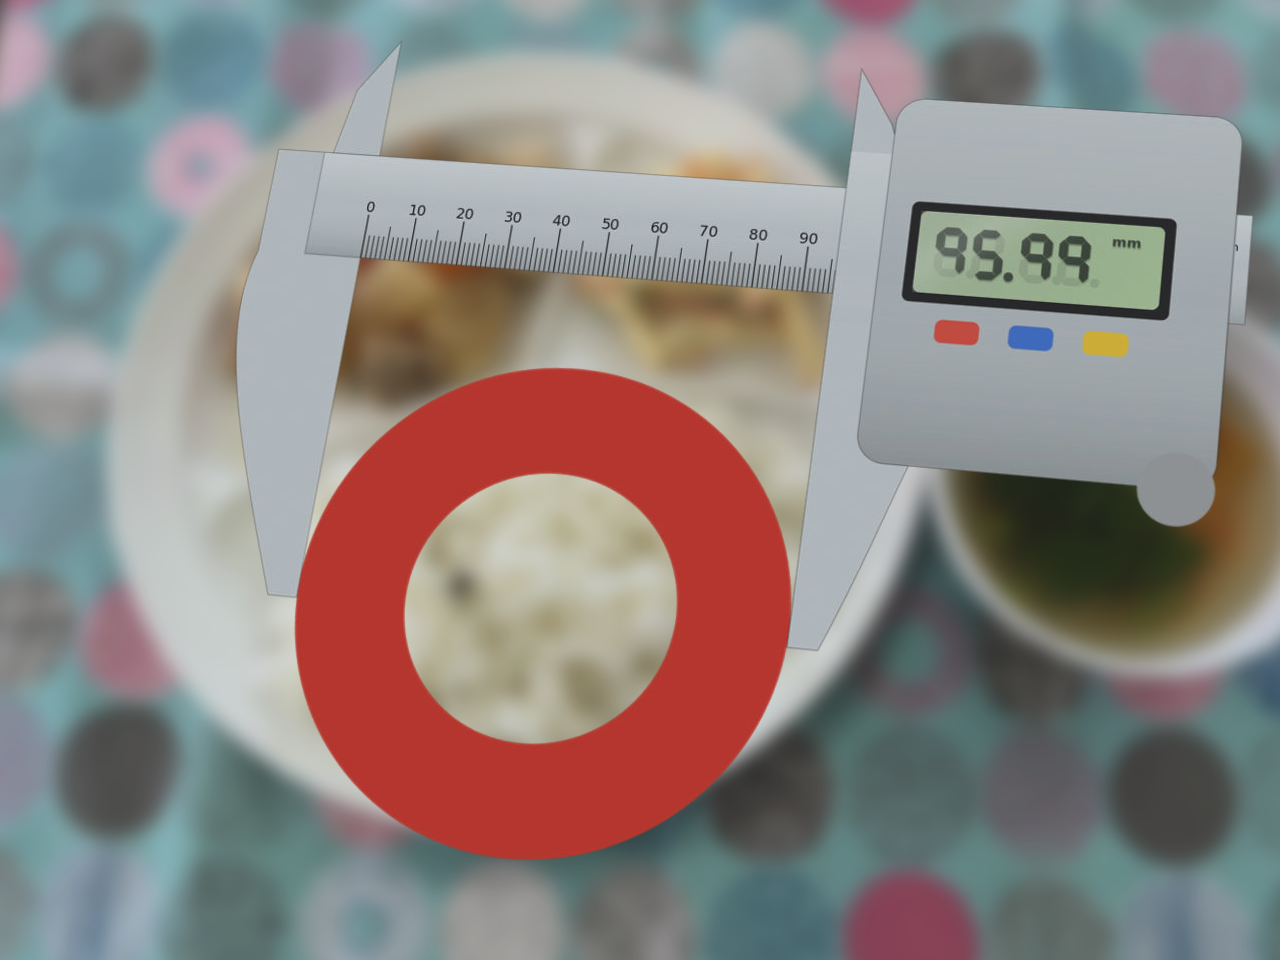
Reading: 95.99mm
